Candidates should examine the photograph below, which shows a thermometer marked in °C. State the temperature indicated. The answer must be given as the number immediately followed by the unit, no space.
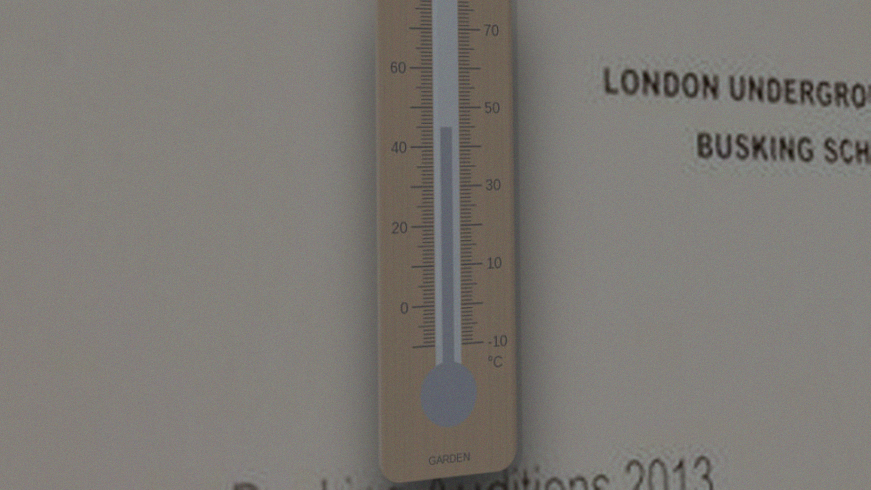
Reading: 45°C
